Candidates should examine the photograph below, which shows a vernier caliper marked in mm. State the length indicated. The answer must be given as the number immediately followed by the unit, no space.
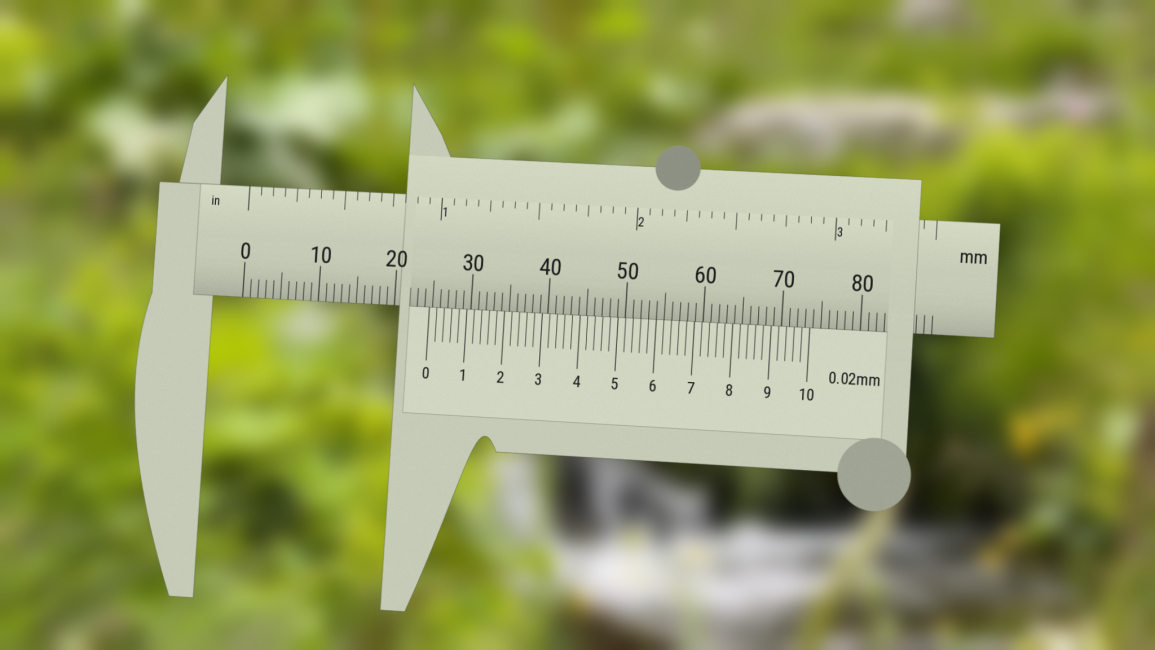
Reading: 24.6mm
